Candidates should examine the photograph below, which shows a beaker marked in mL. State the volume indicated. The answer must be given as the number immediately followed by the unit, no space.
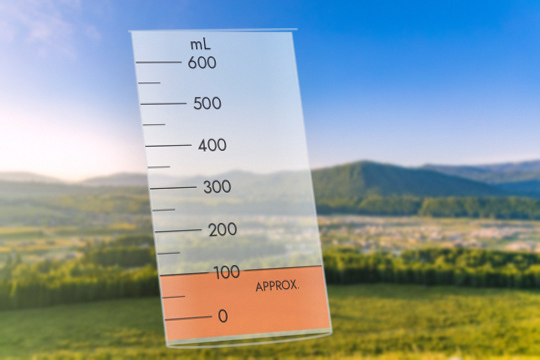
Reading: 100mL
